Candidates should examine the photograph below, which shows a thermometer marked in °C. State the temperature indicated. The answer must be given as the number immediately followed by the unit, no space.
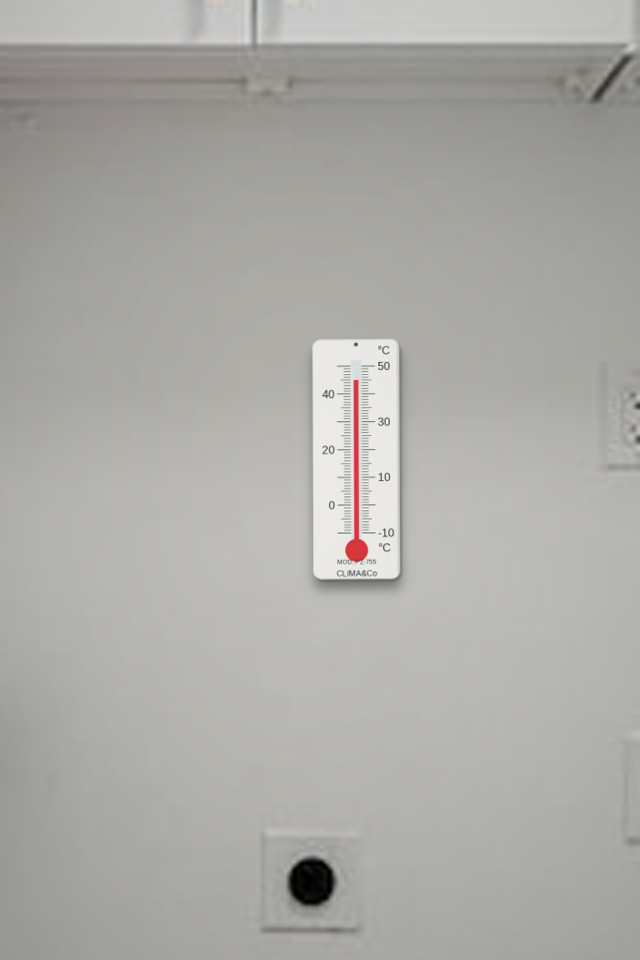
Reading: 45°C
